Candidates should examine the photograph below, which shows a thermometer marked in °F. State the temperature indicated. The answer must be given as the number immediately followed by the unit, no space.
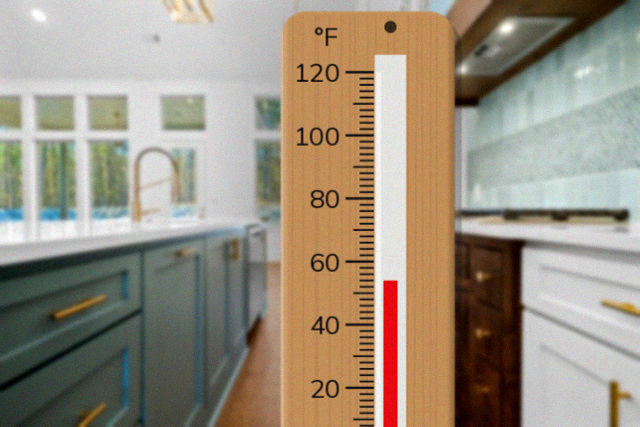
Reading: 54°F
